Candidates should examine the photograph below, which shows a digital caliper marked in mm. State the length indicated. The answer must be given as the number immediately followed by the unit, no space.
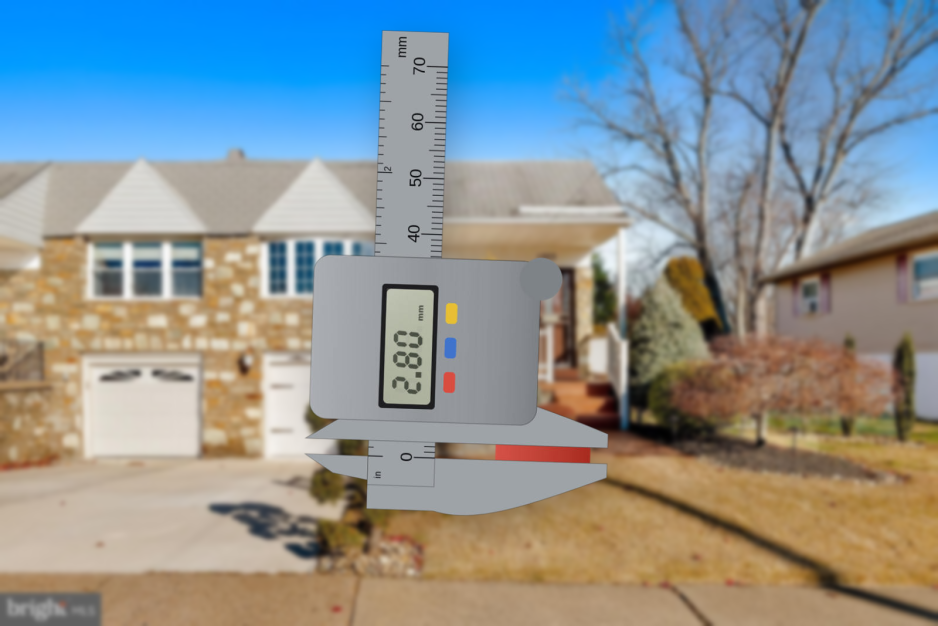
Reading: 2.80mm
